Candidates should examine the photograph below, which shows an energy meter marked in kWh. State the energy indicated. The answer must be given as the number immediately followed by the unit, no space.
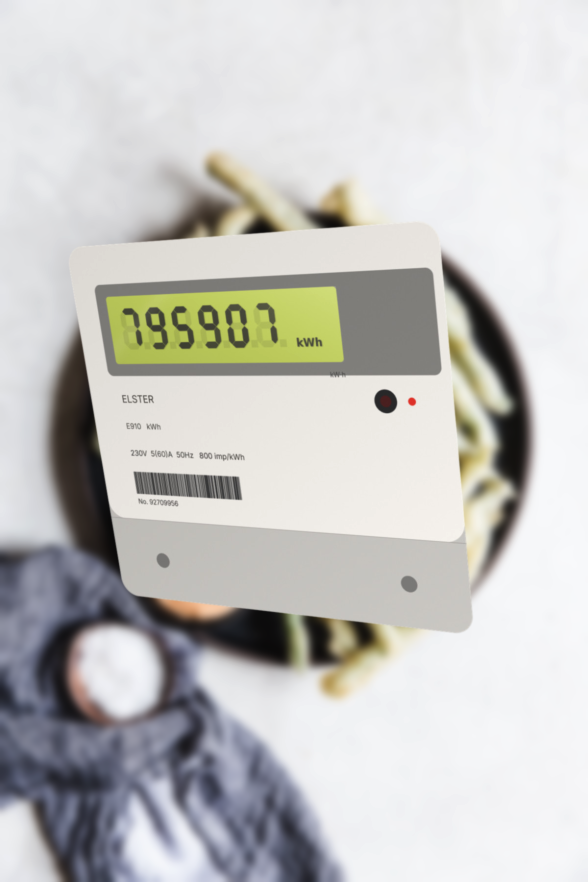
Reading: 795907kWh
